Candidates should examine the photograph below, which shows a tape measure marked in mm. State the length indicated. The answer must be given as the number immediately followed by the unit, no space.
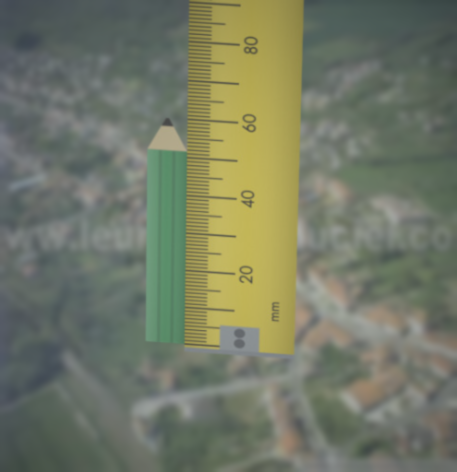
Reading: 60mm
